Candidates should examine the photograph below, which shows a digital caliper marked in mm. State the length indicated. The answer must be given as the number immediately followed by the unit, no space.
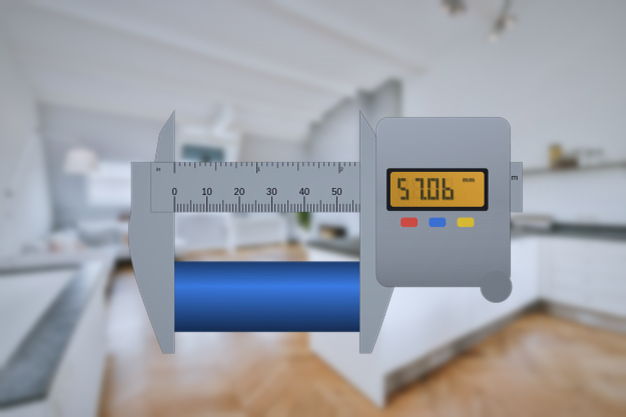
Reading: 57.06mm
